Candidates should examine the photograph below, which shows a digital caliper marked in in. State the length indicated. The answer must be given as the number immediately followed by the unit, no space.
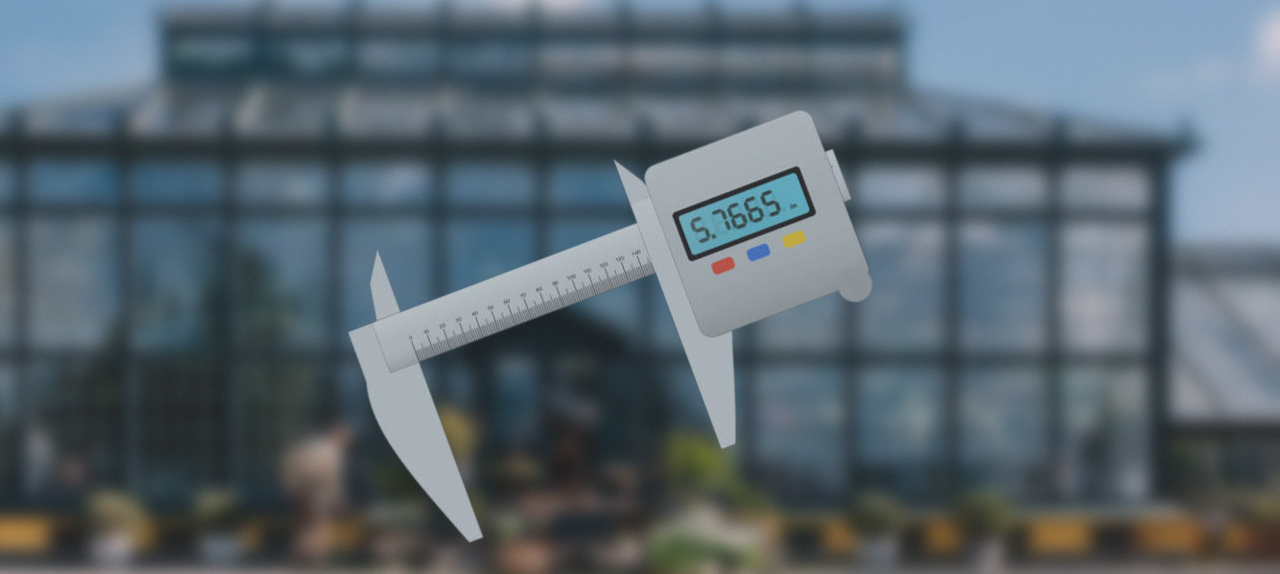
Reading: 5.7665in
